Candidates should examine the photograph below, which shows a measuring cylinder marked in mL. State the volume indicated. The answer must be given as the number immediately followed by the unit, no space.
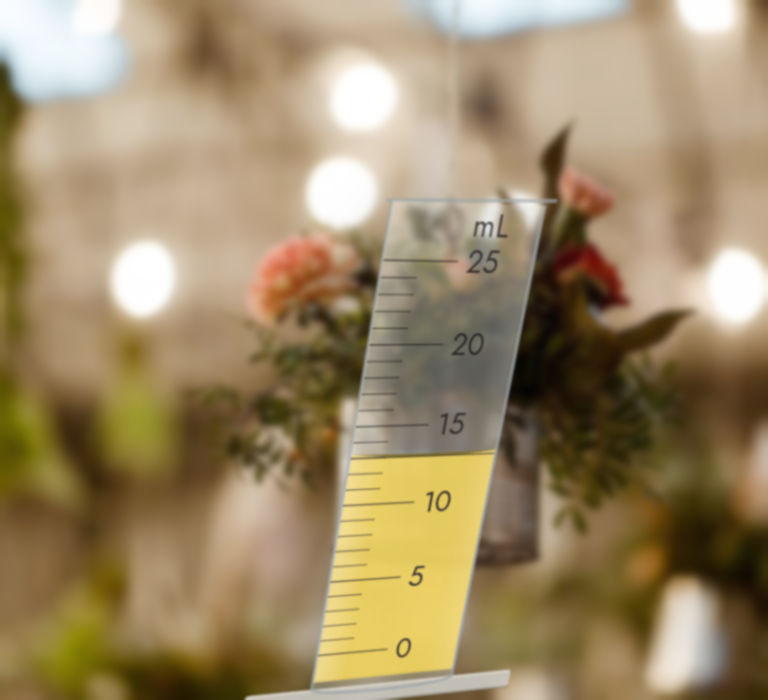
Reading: 13mL
